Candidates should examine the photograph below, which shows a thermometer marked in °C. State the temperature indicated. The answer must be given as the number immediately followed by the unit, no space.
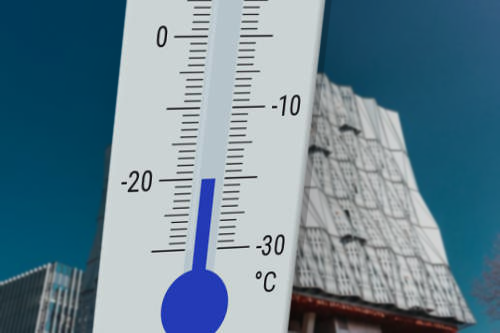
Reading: -20°C
